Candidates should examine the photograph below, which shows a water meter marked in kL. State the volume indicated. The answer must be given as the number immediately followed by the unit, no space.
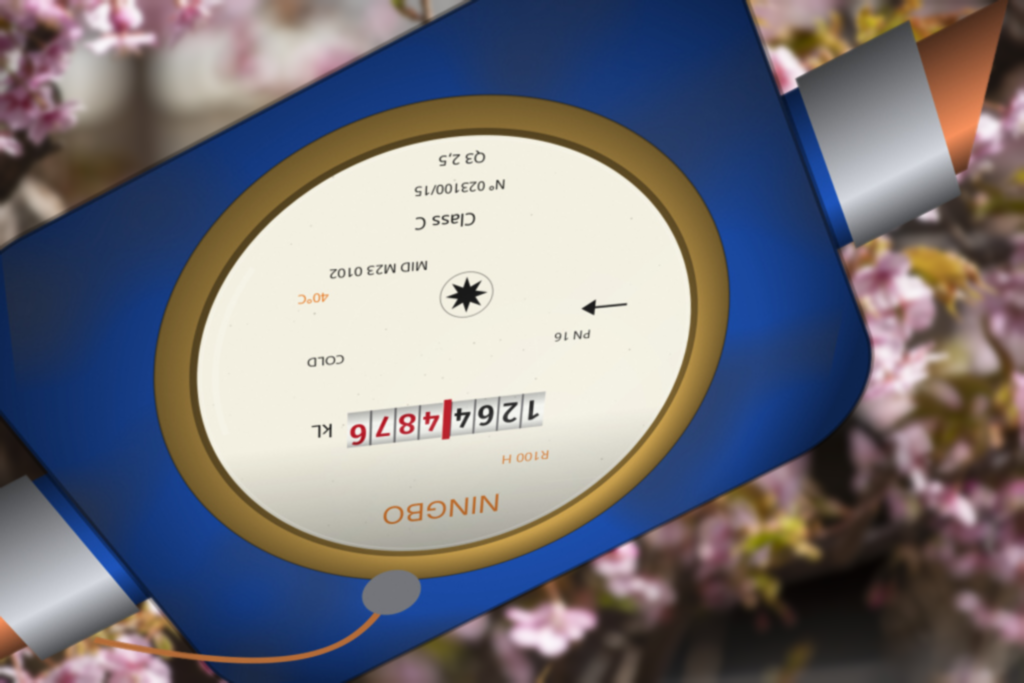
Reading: 1264.4876kL
